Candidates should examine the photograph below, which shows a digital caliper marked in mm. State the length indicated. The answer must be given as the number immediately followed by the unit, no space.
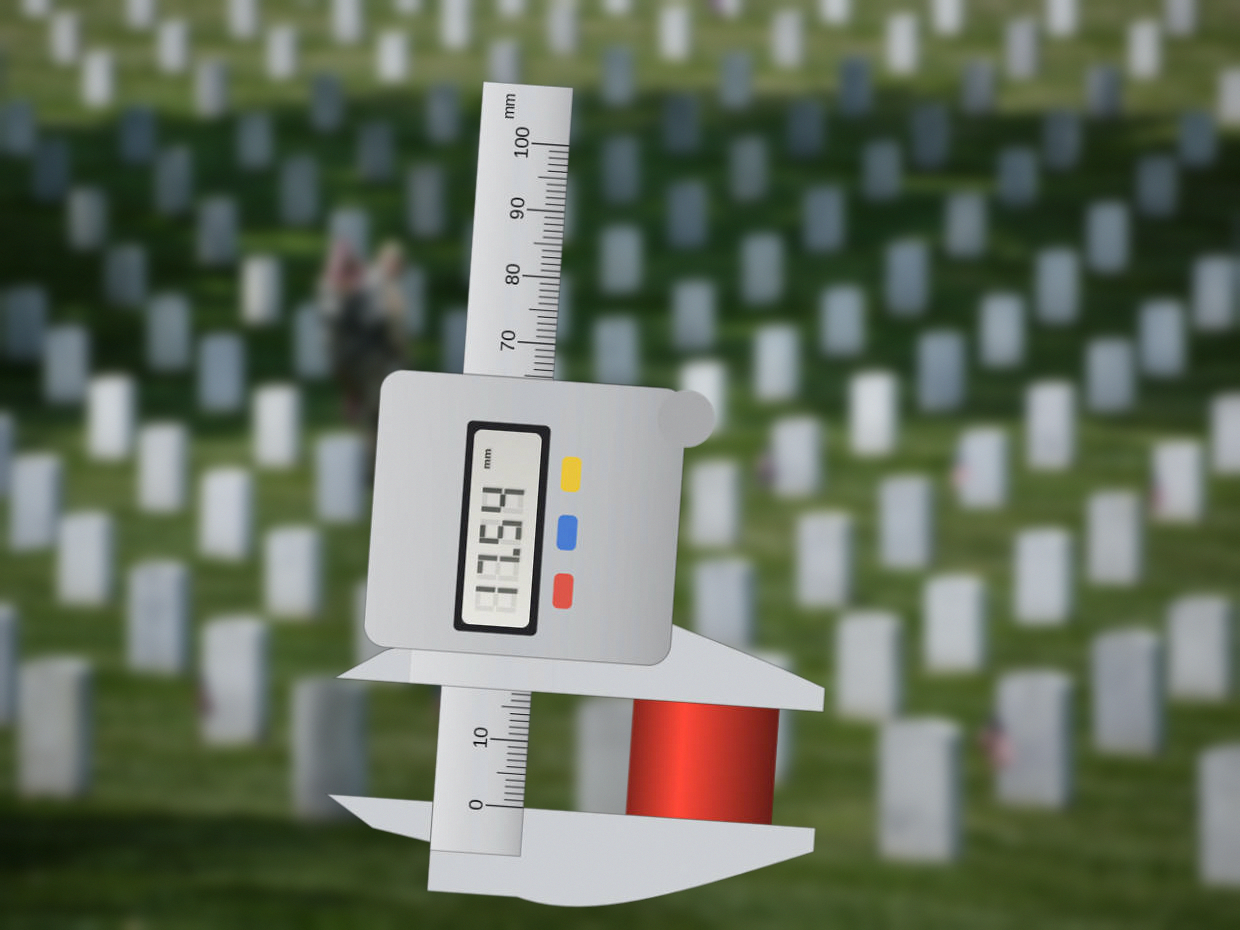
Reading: 17.54mm
